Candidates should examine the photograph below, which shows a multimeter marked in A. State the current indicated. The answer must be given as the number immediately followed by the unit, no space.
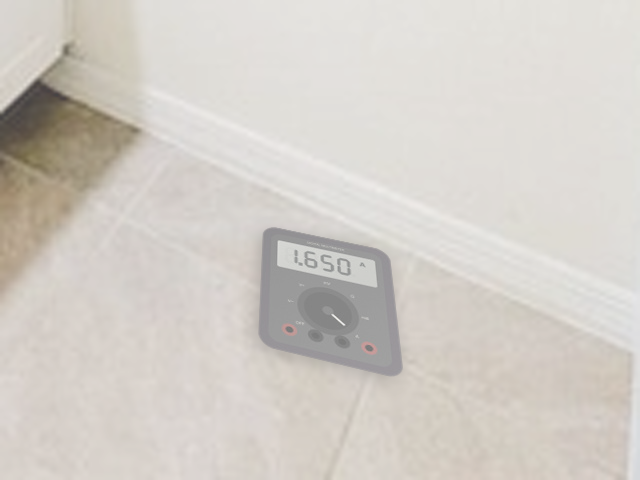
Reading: 1.650A
